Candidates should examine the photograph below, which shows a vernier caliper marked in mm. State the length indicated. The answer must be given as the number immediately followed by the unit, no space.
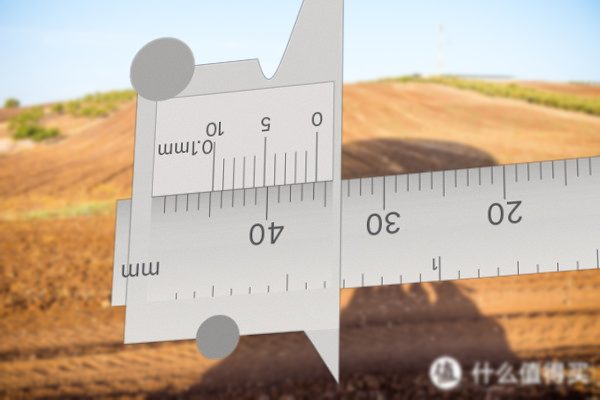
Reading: 35.8mm
